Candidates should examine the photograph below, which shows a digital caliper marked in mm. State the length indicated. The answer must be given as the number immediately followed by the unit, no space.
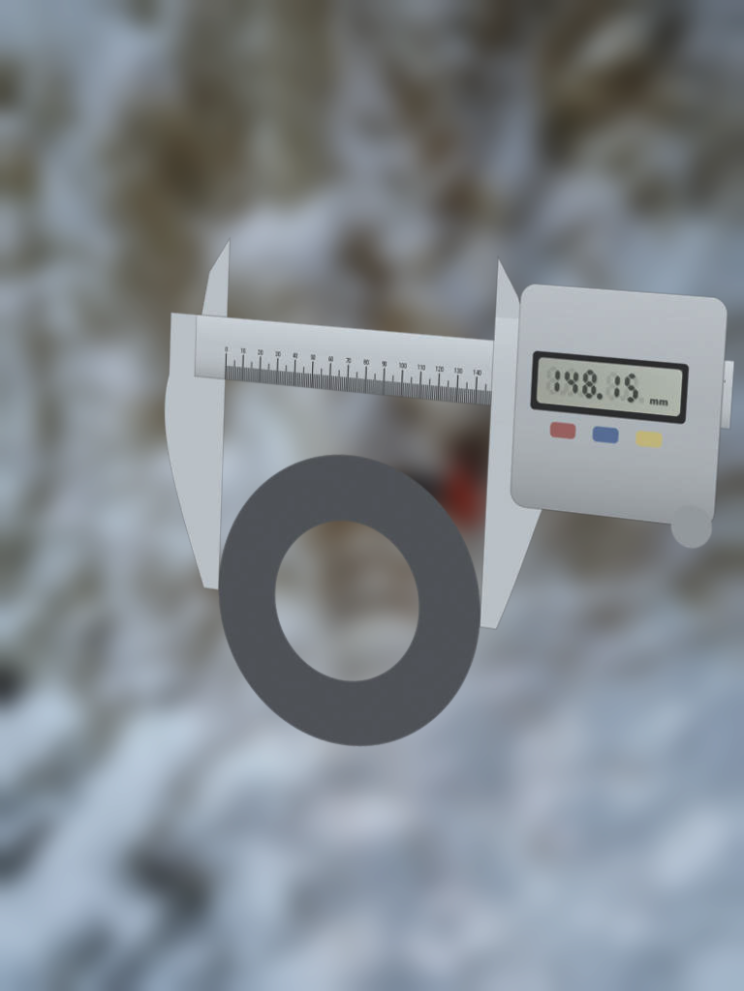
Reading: 148.15mm
